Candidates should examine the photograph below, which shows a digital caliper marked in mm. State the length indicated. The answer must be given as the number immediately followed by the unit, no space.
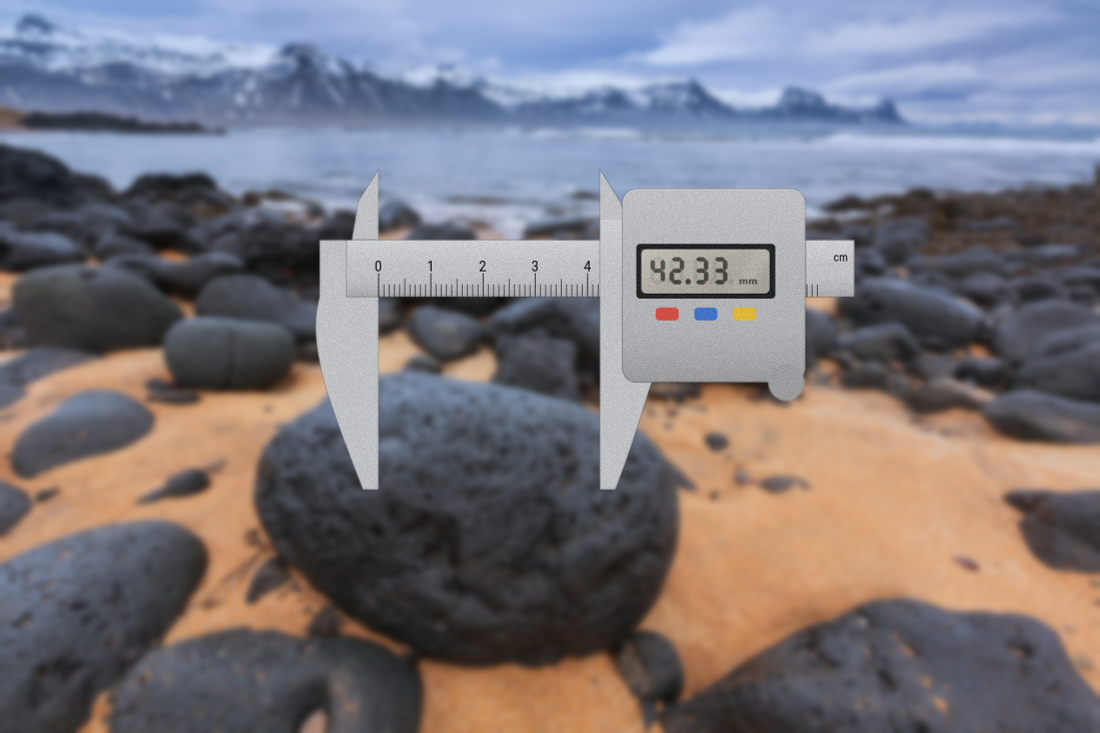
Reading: 42.33mm
